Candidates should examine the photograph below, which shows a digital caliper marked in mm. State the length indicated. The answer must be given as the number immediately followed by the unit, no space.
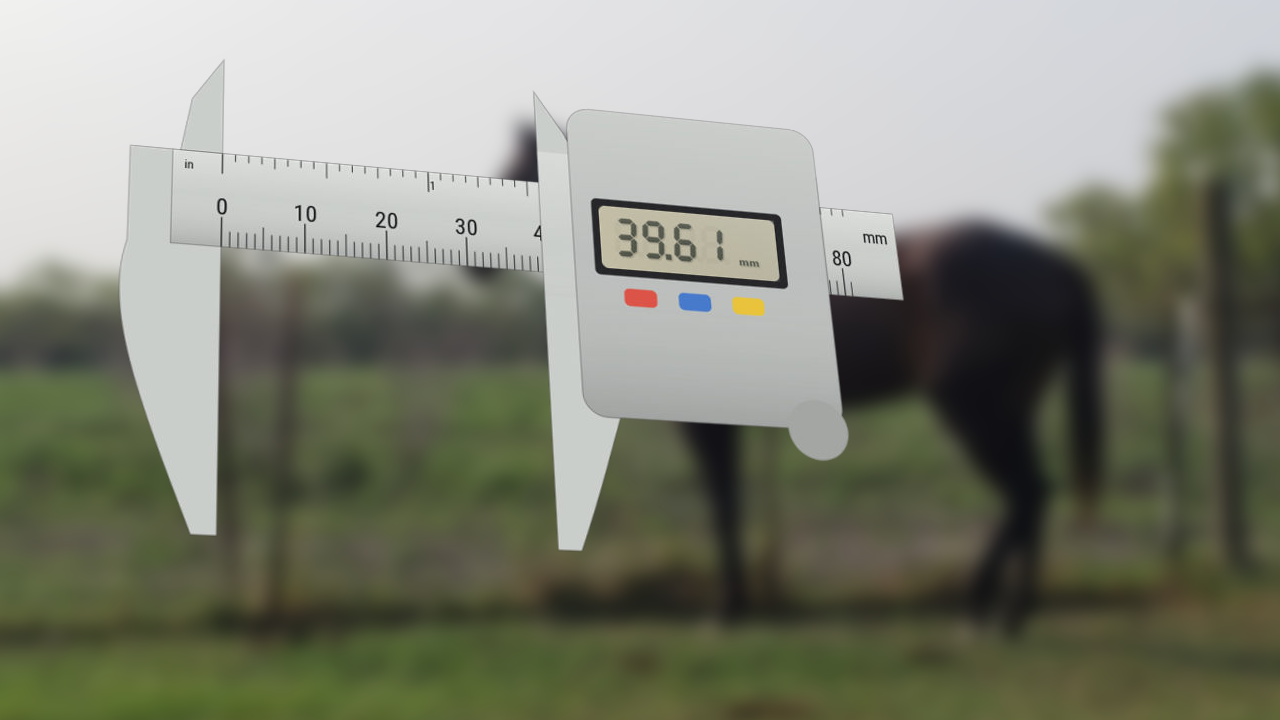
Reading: 39.61mm
